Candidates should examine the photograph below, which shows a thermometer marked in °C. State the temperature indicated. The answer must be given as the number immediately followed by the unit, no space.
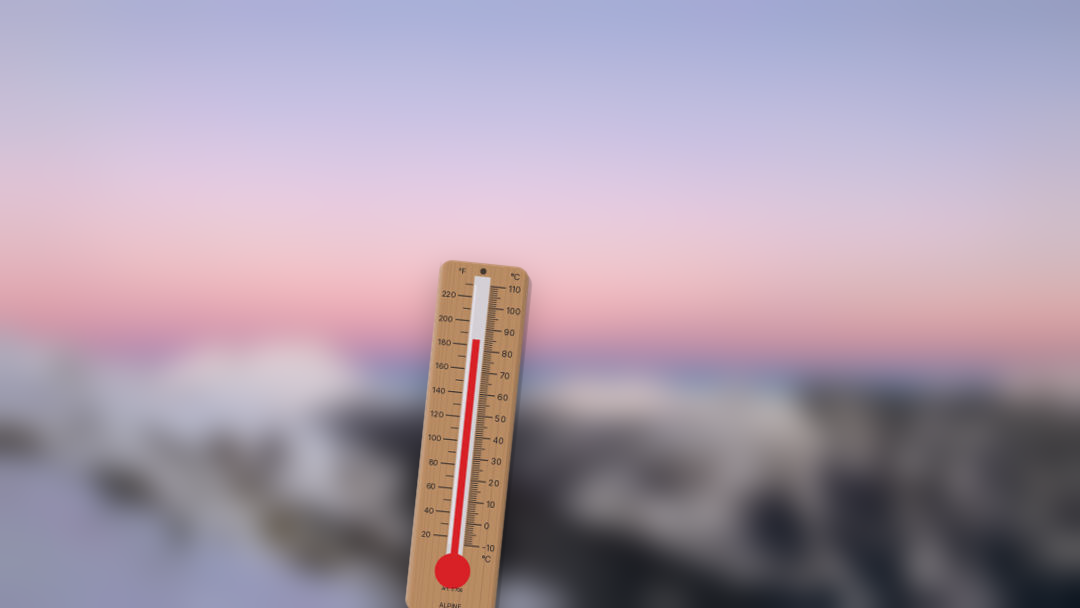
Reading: 85°C
